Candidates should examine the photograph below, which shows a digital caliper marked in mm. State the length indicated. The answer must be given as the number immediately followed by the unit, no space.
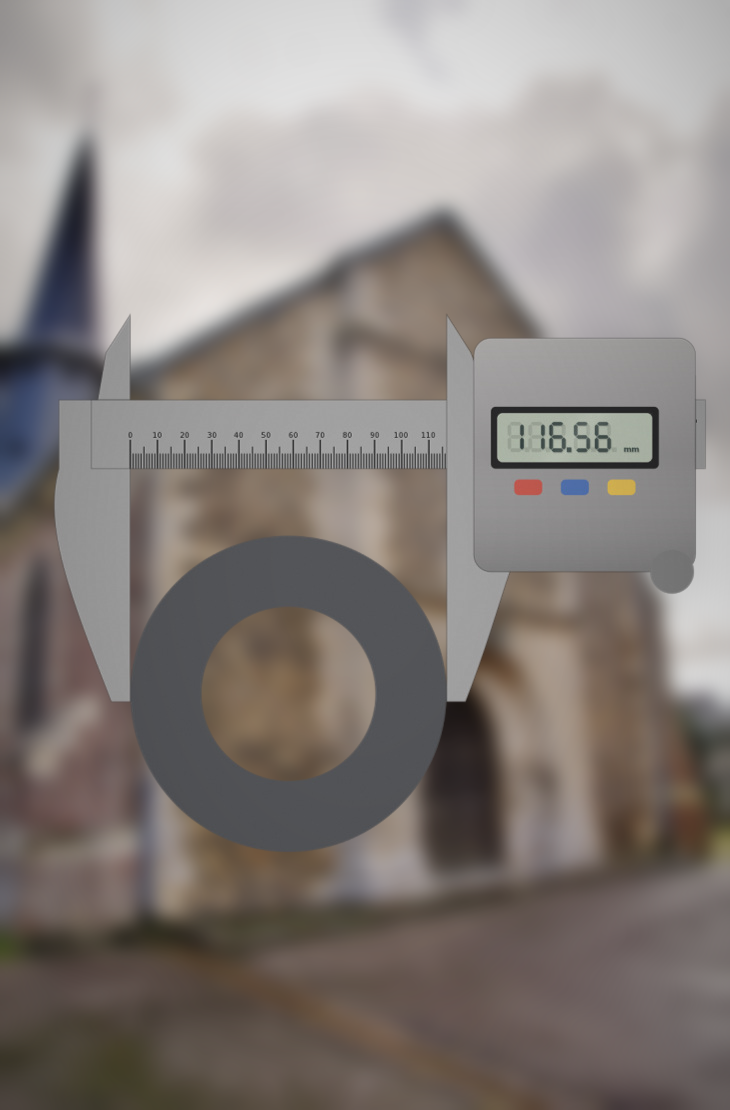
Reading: 116.56mm
